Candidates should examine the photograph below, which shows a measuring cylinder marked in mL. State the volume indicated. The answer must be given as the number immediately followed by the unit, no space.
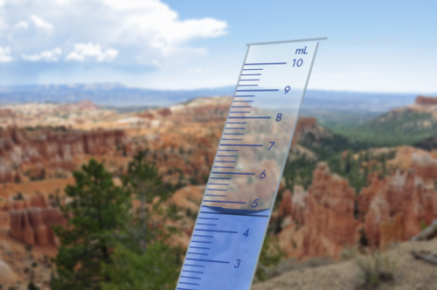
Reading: 4.6mL
